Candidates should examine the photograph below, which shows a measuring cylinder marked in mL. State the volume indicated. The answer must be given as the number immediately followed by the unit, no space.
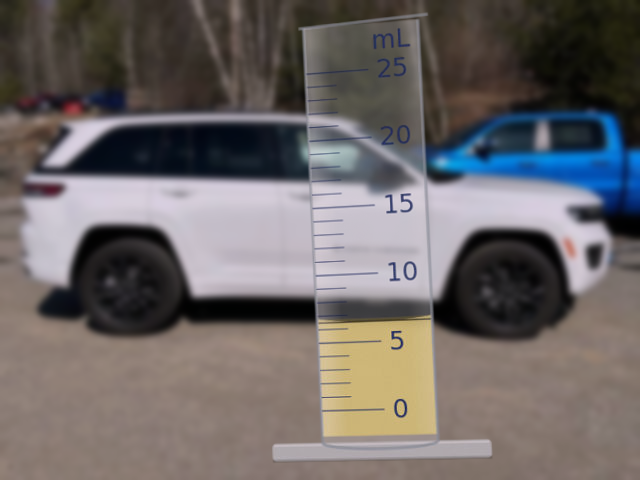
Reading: 6.5mL
